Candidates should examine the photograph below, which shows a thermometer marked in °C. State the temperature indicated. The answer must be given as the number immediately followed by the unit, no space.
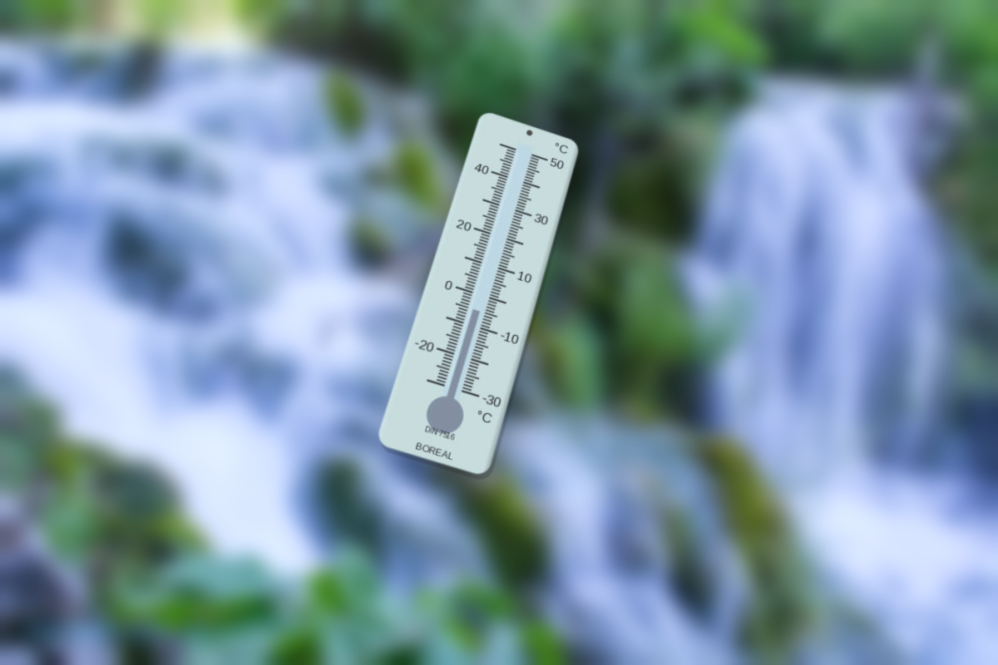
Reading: -5°C
